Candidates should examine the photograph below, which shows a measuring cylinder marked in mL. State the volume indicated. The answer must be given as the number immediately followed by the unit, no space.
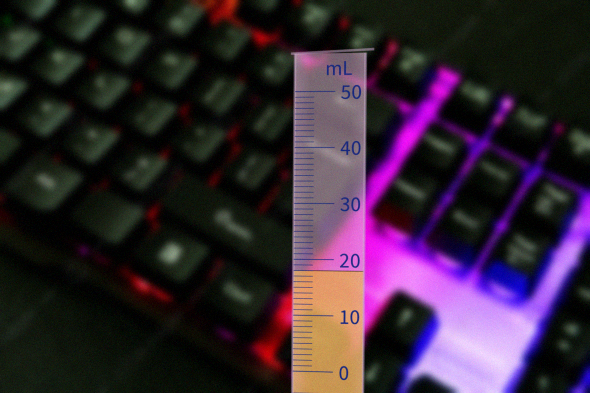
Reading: 18mL
